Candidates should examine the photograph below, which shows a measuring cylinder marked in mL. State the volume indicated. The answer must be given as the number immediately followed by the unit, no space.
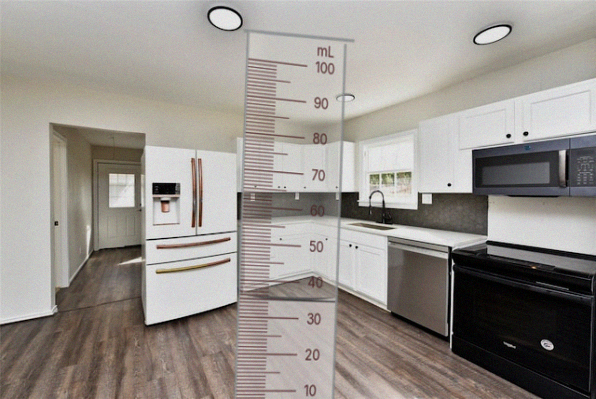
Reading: 35mL
